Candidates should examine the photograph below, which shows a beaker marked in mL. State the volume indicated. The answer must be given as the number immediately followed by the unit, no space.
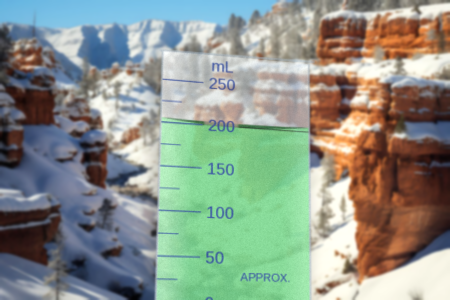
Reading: 200mL
